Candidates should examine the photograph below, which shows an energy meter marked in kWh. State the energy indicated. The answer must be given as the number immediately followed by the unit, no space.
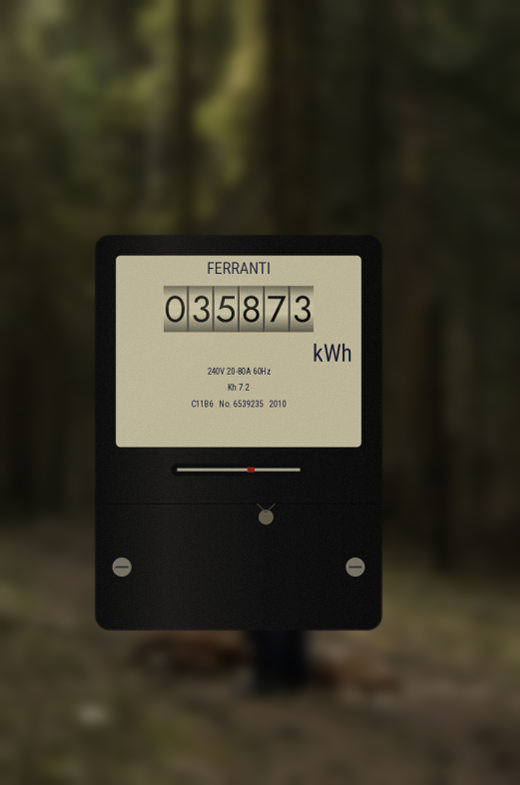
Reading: 35873kWh
